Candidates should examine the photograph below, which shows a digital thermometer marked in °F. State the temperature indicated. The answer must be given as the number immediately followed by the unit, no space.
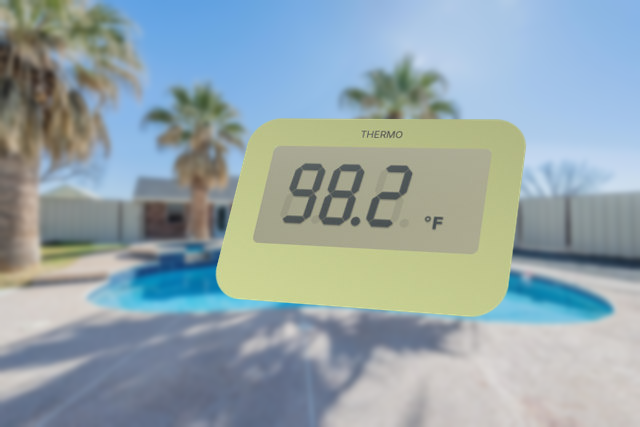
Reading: 98.2°F
